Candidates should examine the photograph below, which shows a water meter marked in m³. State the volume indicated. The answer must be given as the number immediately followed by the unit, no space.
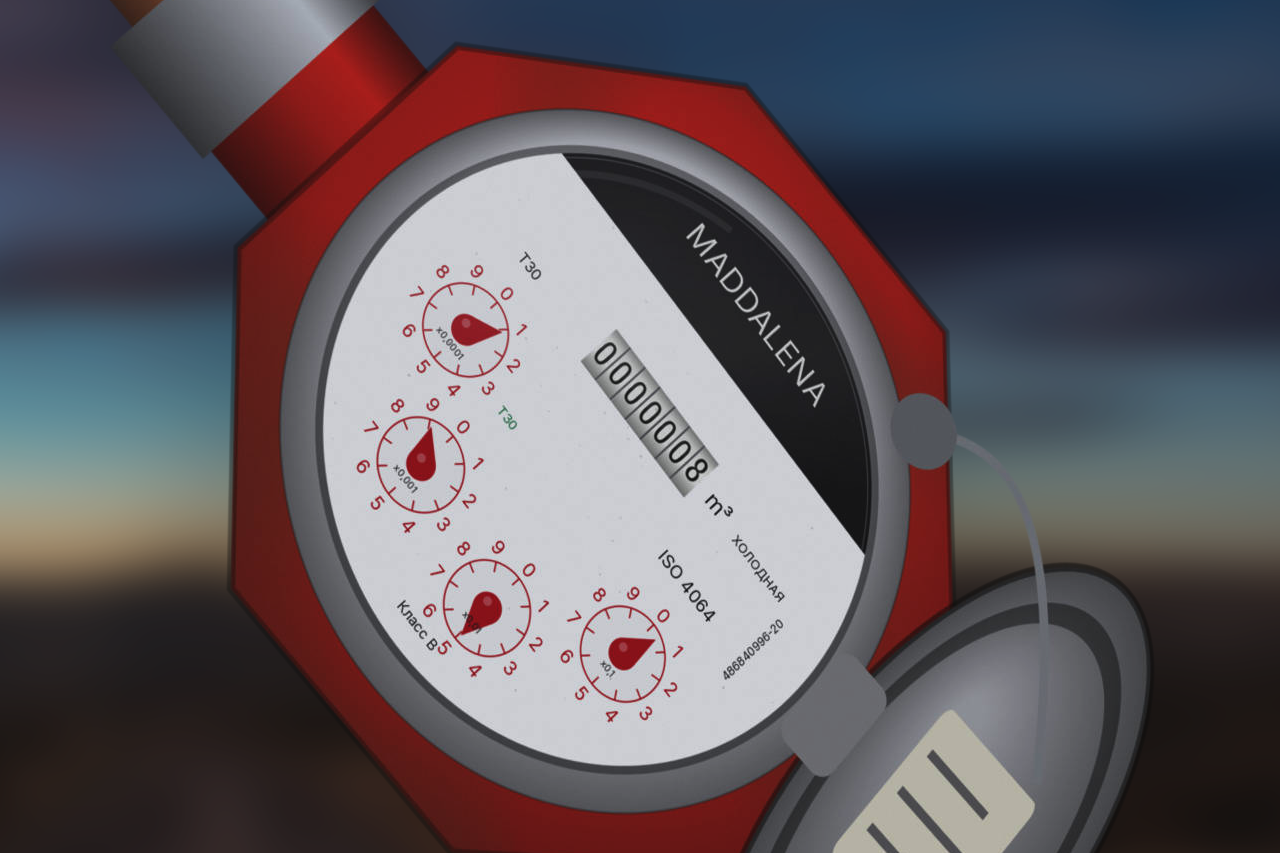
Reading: 8.0491m³
